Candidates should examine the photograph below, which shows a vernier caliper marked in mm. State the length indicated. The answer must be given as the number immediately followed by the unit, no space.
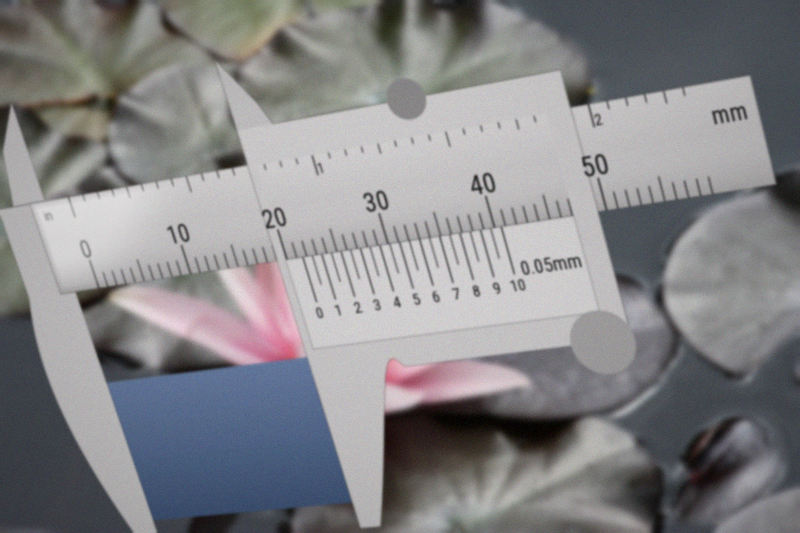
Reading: 21.6mm
